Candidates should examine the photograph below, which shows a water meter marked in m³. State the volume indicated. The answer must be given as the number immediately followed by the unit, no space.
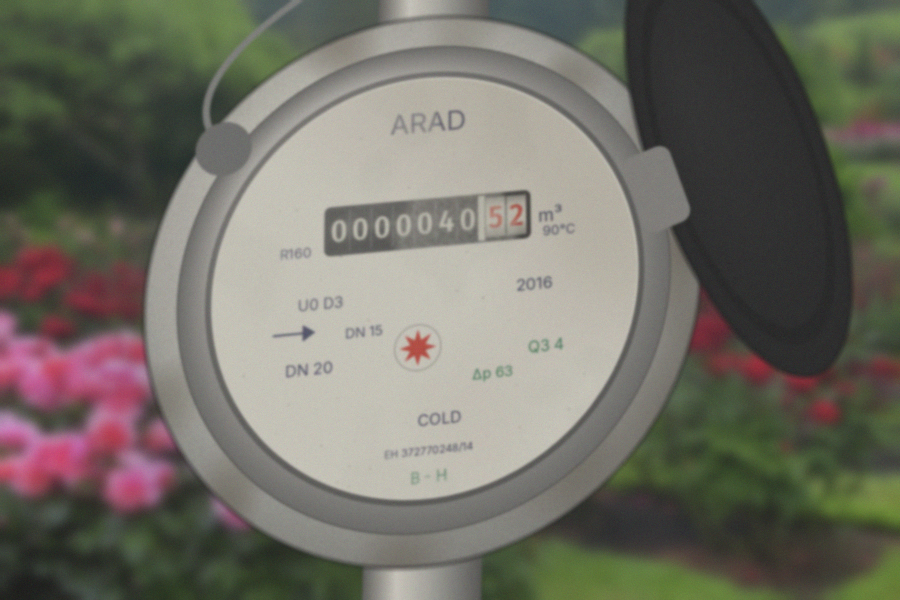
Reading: 40.52m³
